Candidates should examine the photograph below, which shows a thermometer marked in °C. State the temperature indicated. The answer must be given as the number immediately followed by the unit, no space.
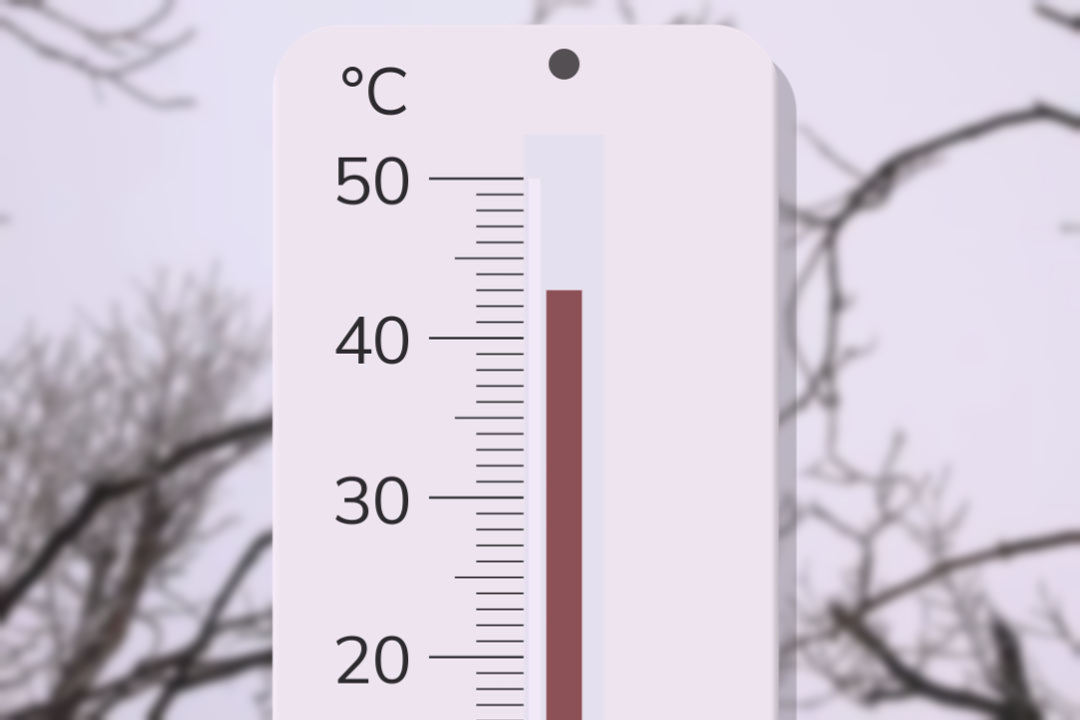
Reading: 43°C
